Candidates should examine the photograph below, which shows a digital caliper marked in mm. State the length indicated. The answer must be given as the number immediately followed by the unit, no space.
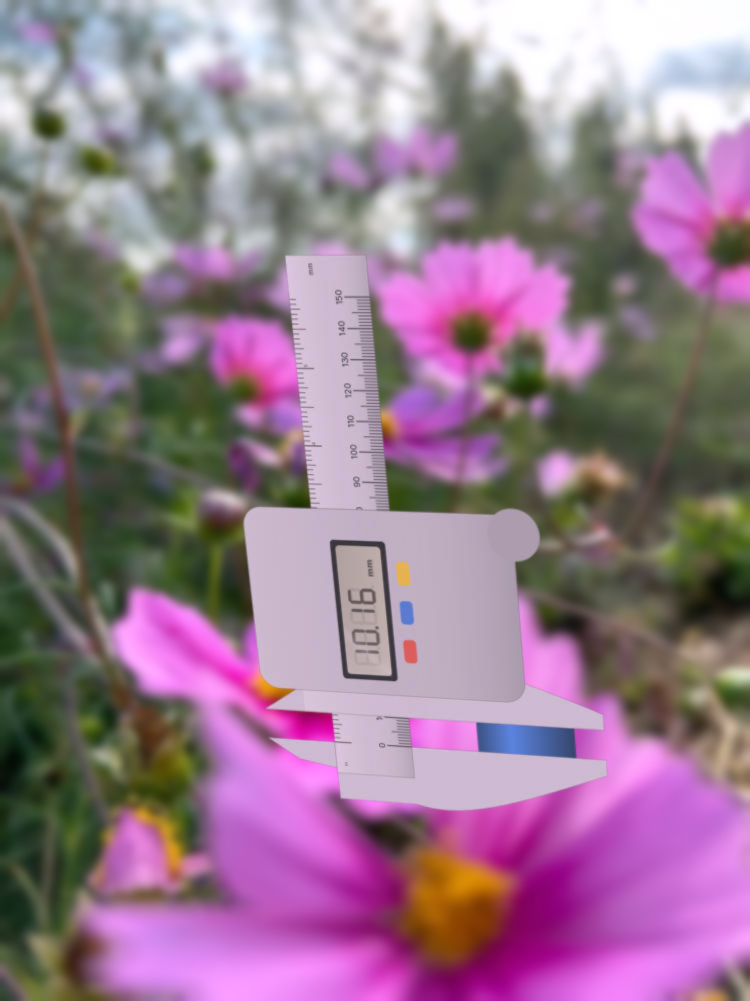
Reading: 10.16mm
